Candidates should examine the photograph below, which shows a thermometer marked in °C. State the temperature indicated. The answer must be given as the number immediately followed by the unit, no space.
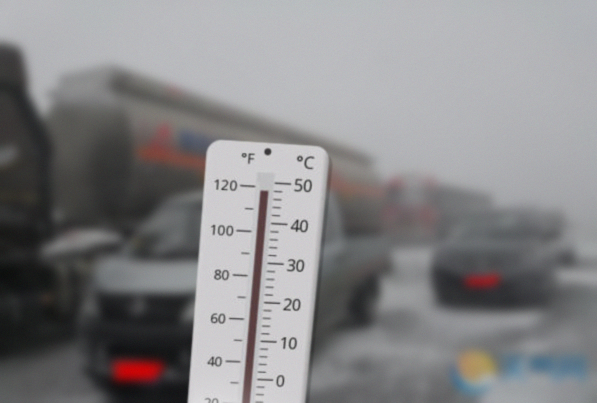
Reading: 48°C
